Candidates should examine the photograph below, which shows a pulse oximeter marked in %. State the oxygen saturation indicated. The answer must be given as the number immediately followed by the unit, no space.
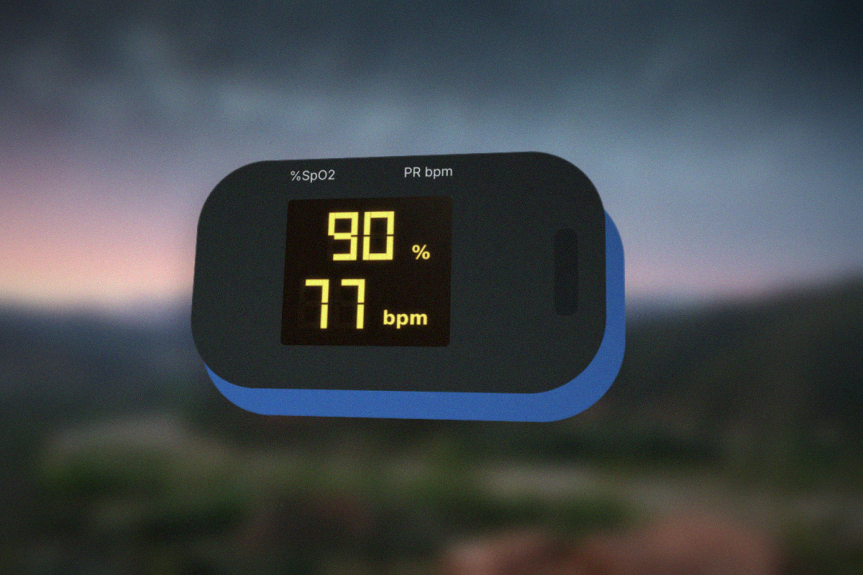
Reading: 90%
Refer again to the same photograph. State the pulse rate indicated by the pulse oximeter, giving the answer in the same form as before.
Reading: 77bpm
